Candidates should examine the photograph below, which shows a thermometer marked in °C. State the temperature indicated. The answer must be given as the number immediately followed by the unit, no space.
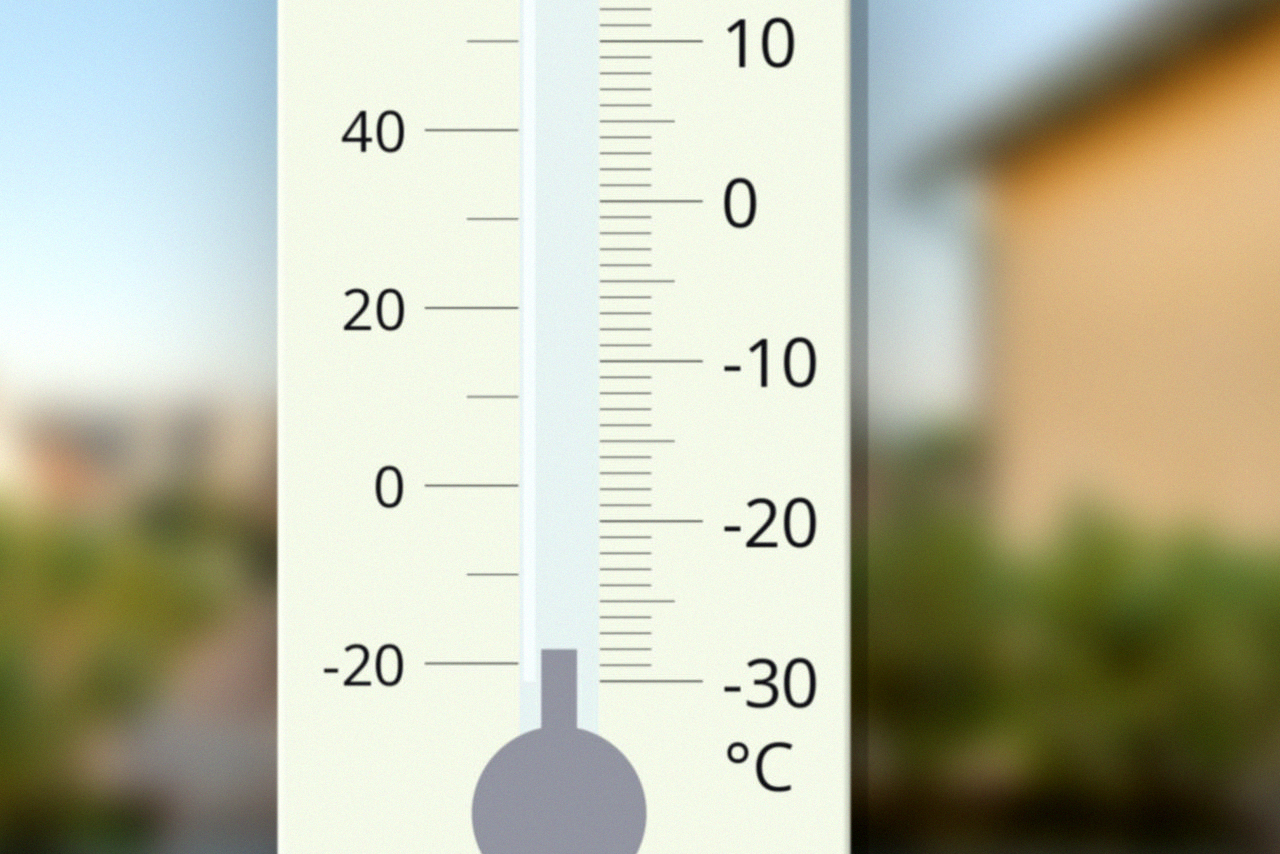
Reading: -28°C
